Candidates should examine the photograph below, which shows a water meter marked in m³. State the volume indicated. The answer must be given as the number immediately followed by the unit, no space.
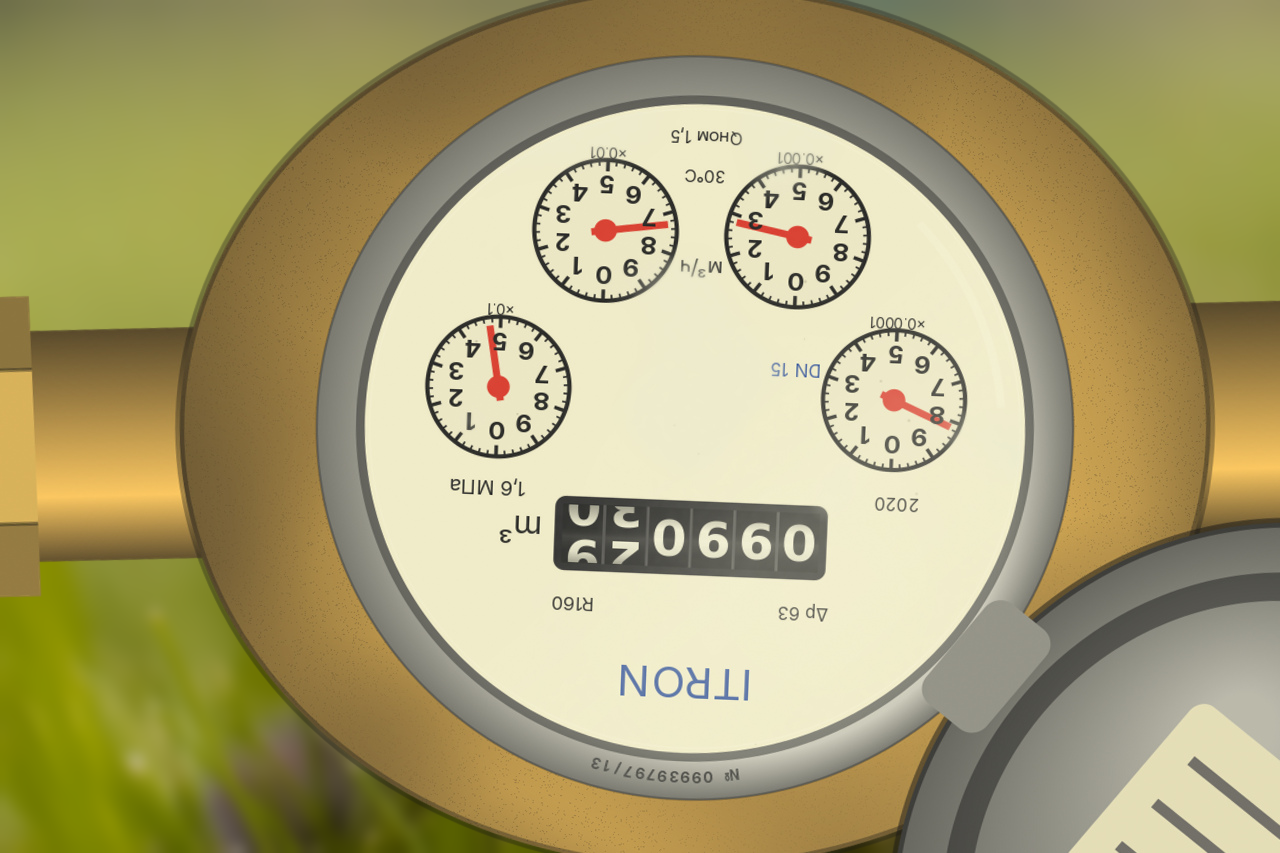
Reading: 99029.4728m³
